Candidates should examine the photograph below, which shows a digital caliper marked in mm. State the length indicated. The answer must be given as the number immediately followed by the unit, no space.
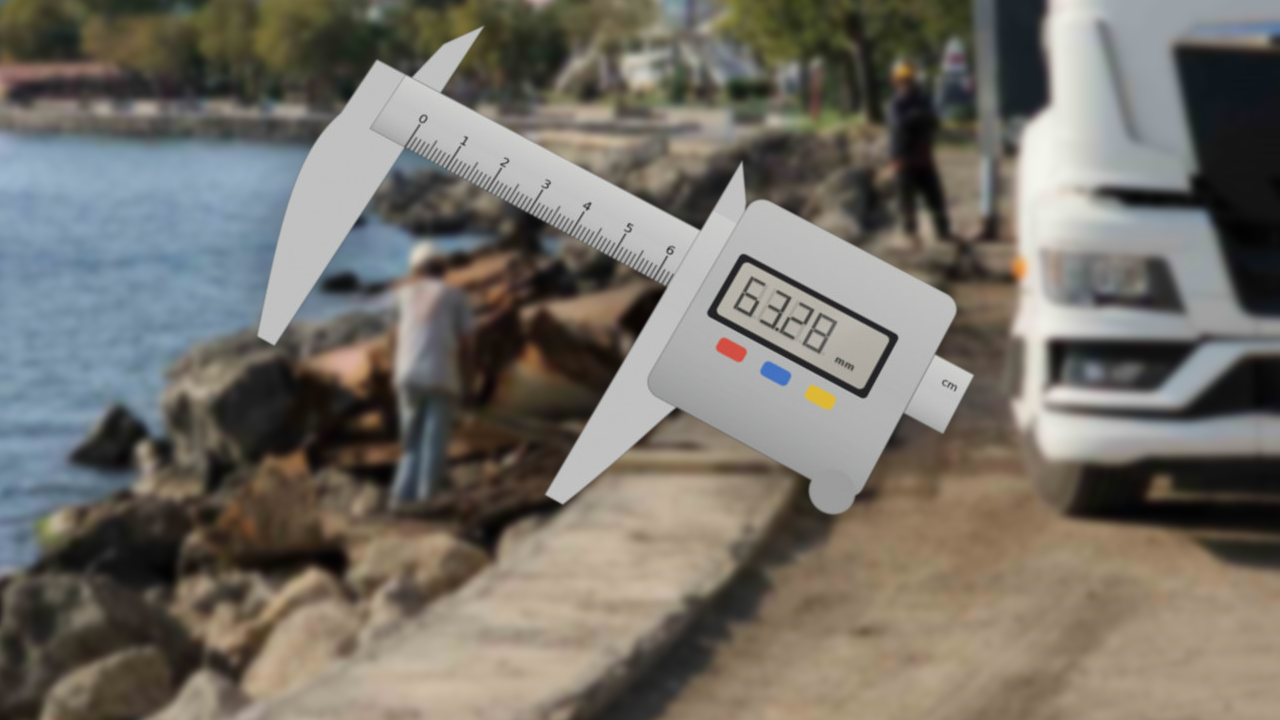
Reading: 63.28mm
